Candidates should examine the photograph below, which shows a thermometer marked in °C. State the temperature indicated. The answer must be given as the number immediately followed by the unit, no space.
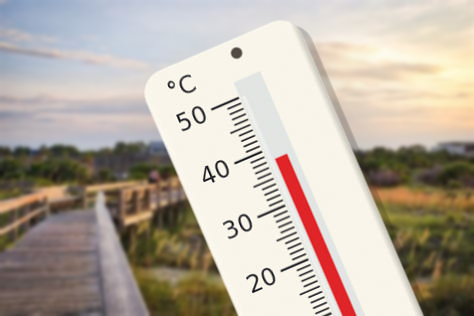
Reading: 38°C
